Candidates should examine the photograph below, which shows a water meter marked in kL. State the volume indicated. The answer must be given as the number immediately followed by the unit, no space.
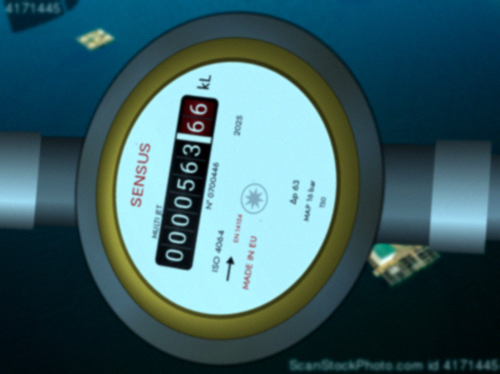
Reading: 563.66kL
